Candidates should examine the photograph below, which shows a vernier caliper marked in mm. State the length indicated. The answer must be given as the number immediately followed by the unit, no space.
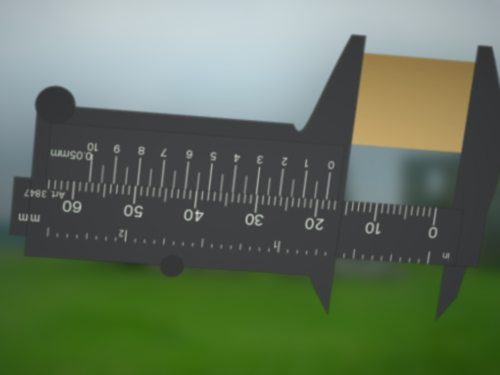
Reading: 18.5mm
